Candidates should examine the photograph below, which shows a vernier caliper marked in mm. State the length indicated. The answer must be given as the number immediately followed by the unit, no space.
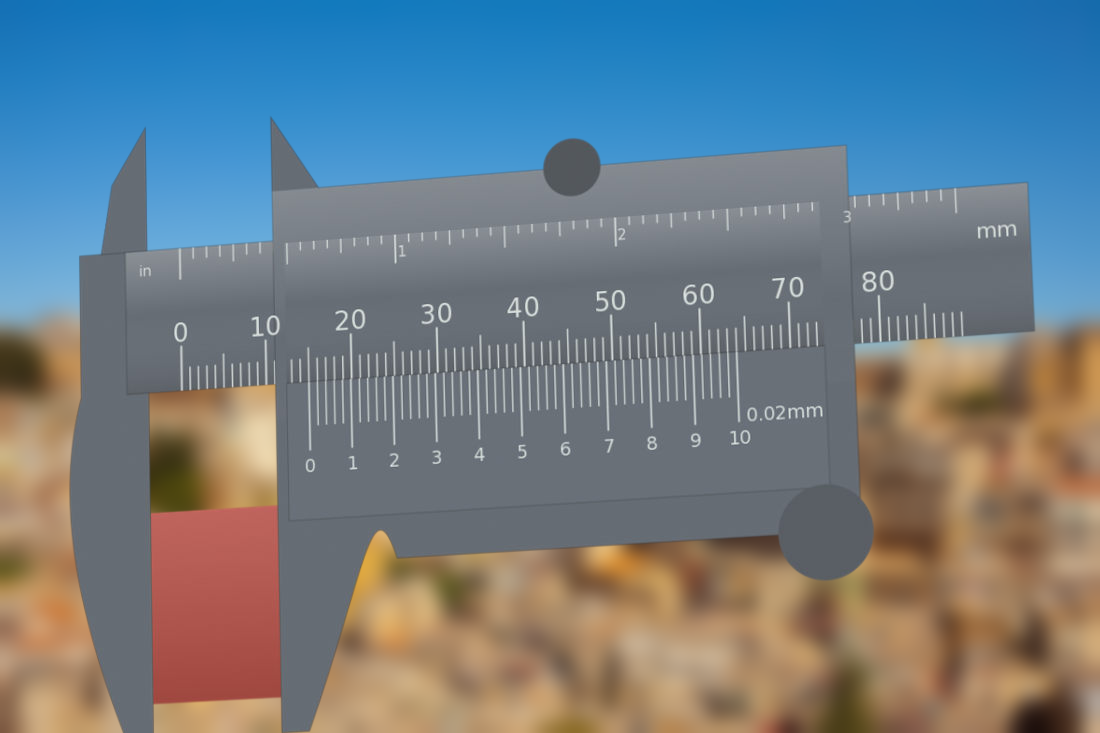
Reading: 15.0mm
